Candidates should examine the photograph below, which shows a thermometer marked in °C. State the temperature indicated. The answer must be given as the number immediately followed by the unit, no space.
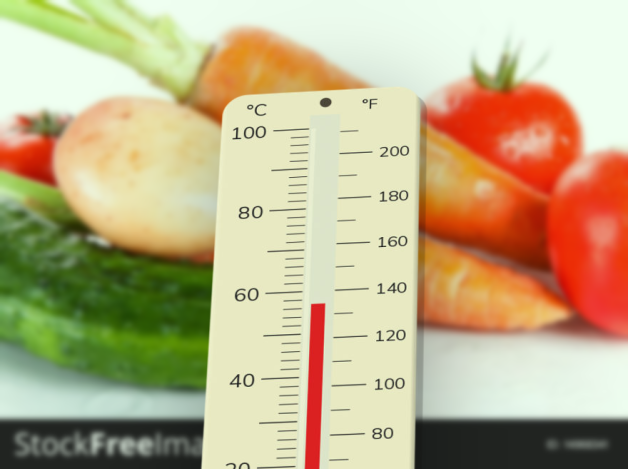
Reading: 57°C
